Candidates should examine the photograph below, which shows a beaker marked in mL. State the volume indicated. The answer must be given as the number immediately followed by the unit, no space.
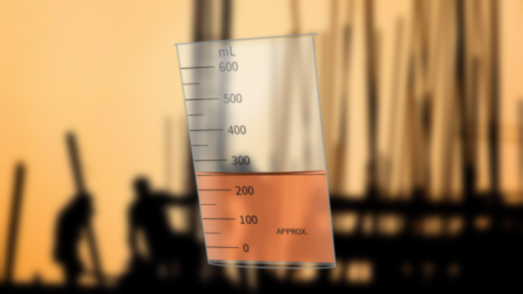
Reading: 250mL
